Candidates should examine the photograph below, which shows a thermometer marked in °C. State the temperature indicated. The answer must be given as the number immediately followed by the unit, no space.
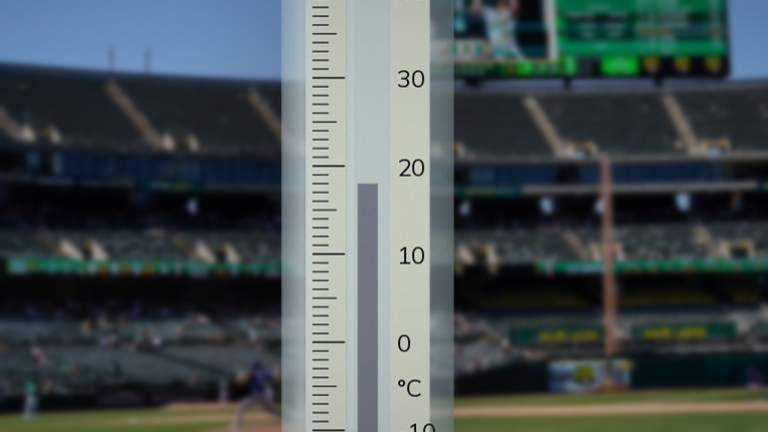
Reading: 18°C
